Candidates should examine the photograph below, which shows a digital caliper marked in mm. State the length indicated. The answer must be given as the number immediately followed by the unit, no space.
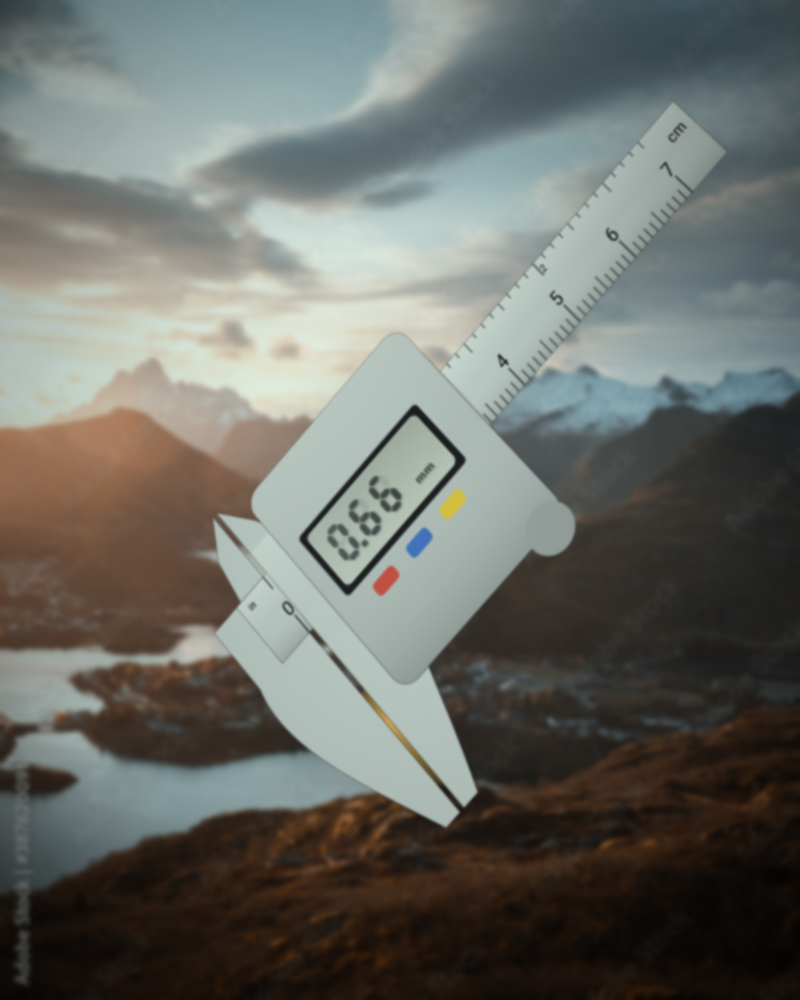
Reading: 0.66mm
